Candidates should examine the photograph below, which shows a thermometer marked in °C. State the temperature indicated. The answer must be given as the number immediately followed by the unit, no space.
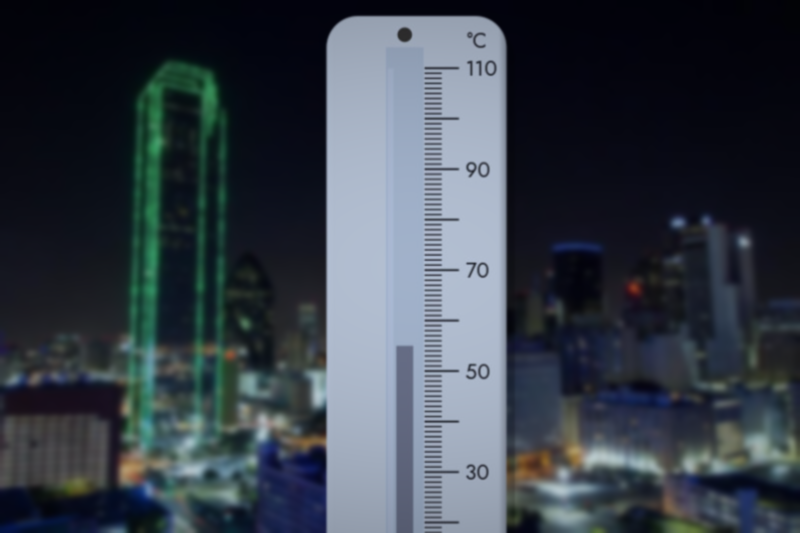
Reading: 55°C
